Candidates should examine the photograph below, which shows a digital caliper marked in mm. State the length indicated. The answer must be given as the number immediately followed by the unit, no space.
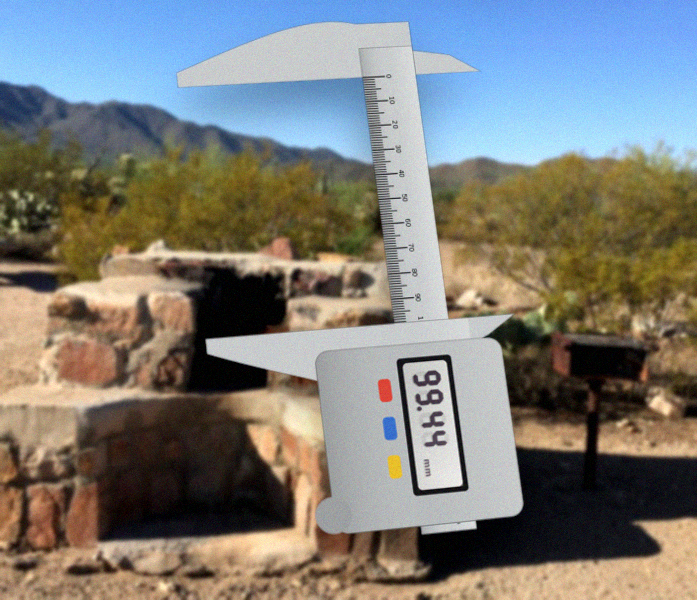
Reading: 99.44mm
